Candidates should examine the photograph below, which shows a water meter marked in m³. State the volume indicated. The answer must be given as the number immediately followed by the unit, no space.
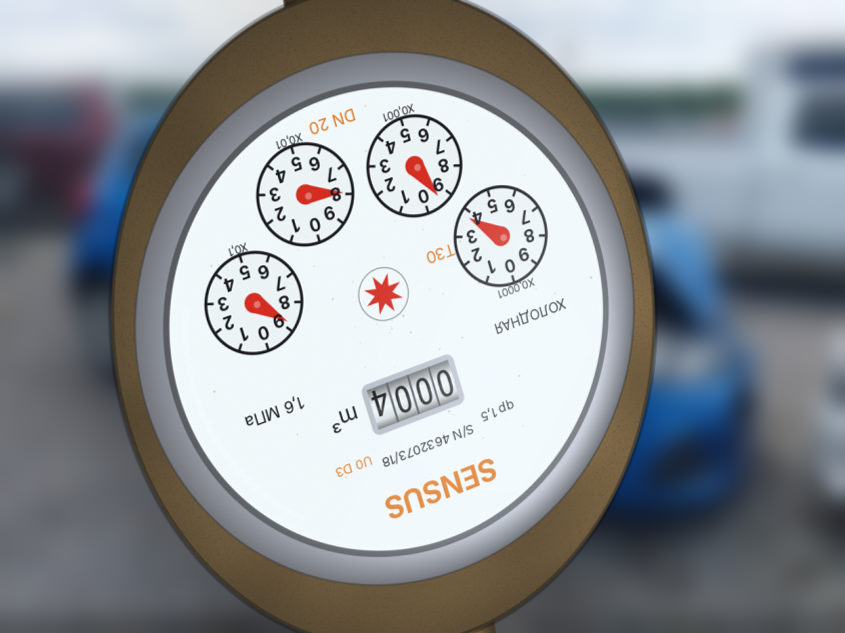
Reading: 3.8793m³
